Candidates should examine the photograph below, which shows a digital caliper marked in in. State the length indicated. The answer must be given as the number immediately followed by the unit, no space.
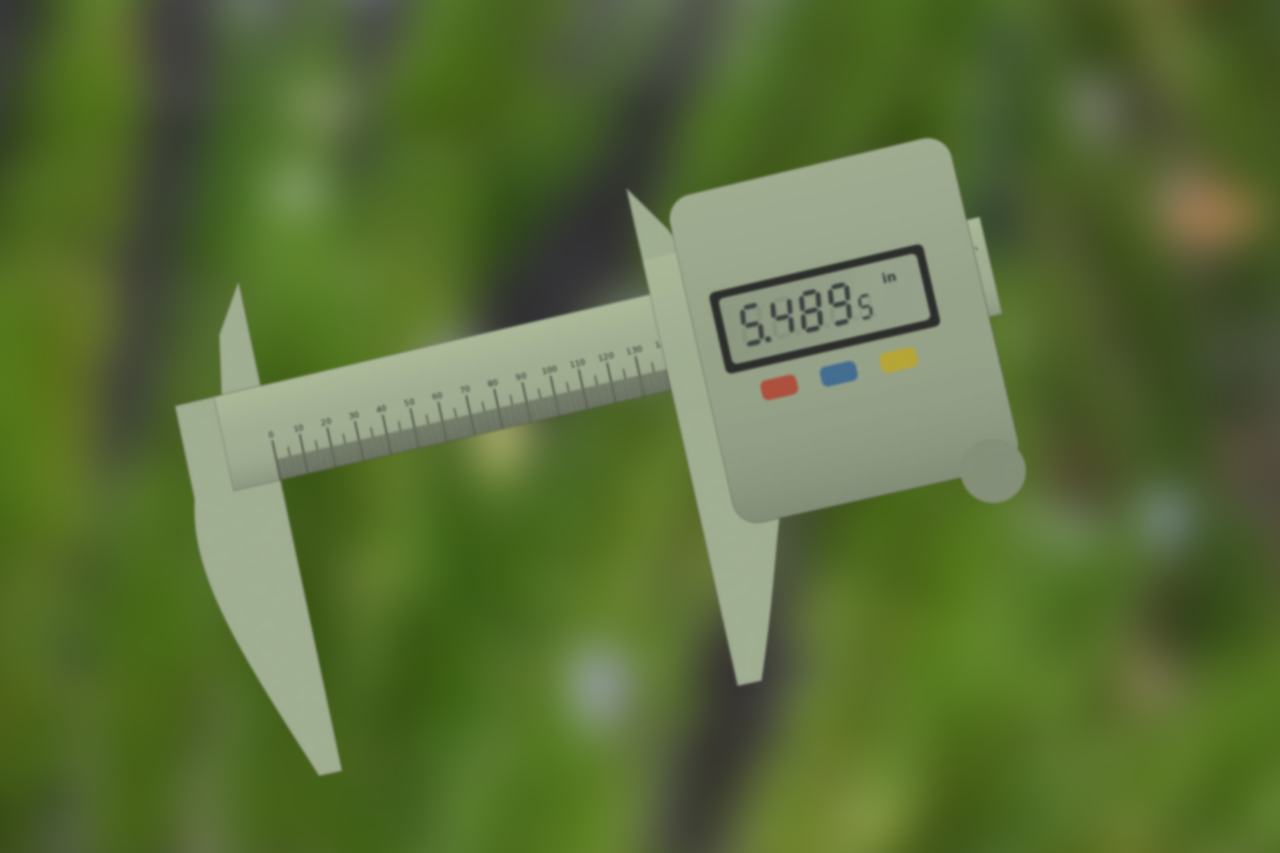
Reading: 5.4895in
